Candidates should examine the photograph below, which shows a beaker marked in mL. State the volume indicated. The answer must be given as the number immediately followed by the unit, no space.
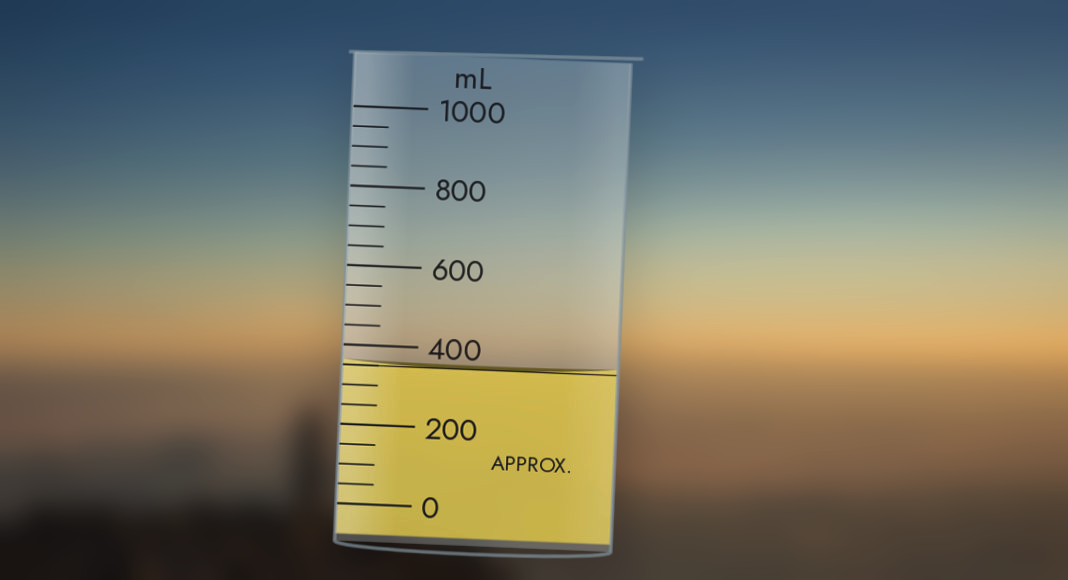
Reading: 350mL
